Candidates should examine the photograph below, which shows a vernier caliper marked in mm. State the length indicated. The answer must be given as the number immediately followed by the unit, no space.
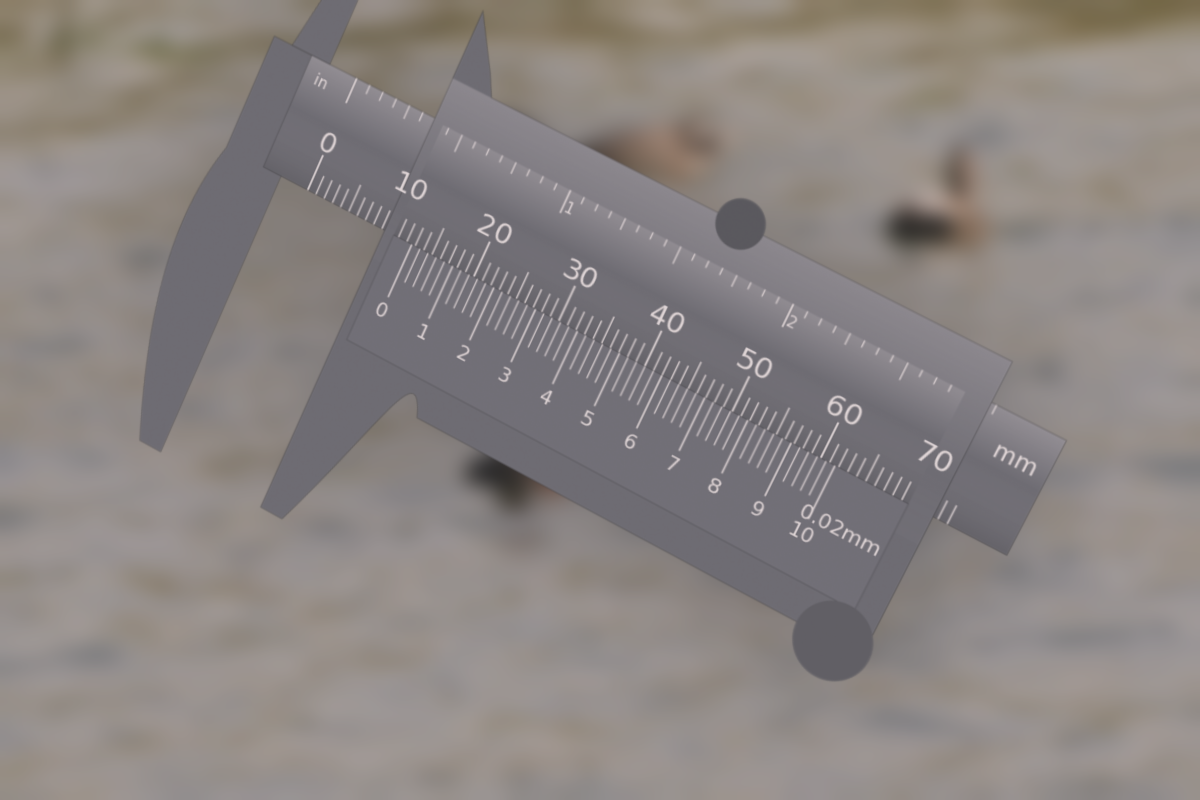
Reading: 12.6mm
